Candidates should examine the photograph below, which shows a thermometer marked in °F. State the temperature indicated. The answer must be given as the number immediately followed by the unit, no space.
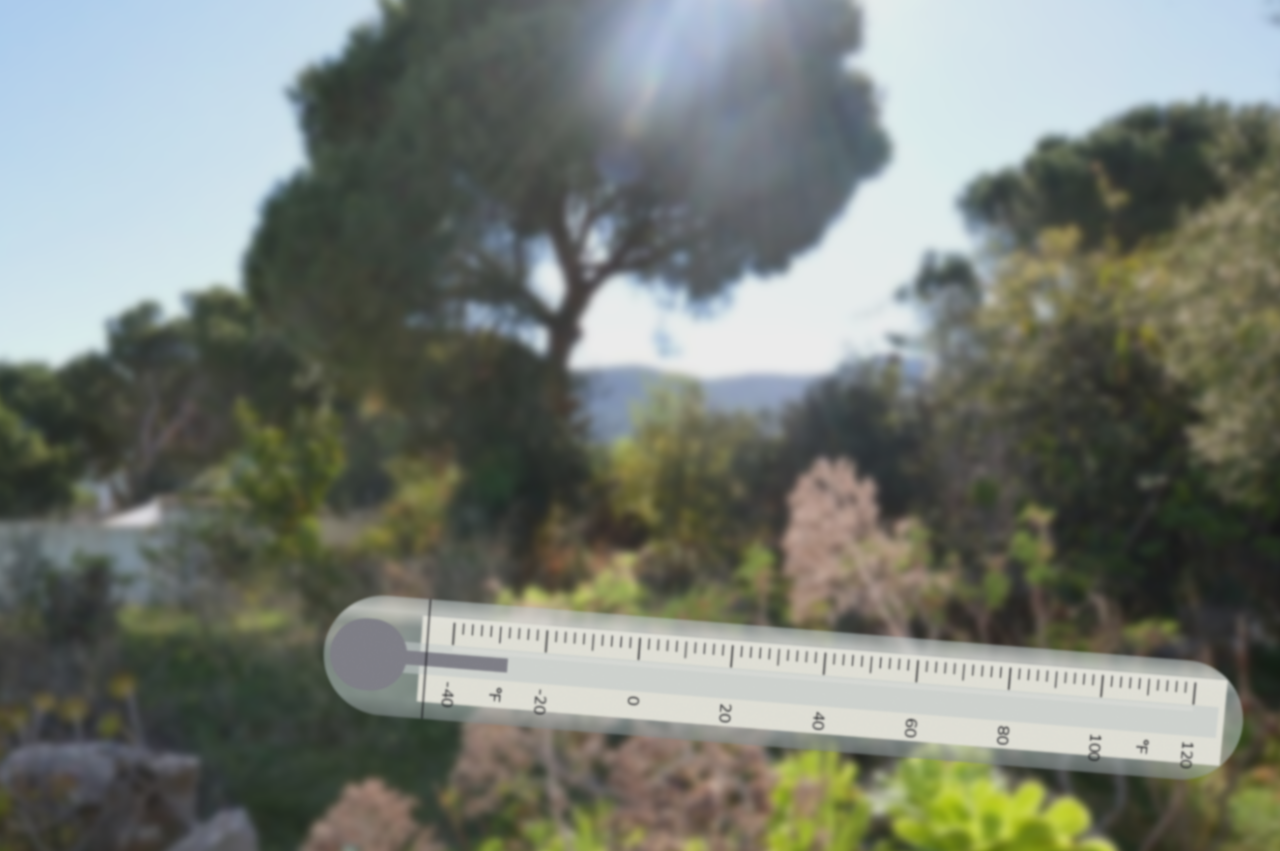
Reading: -28°F
